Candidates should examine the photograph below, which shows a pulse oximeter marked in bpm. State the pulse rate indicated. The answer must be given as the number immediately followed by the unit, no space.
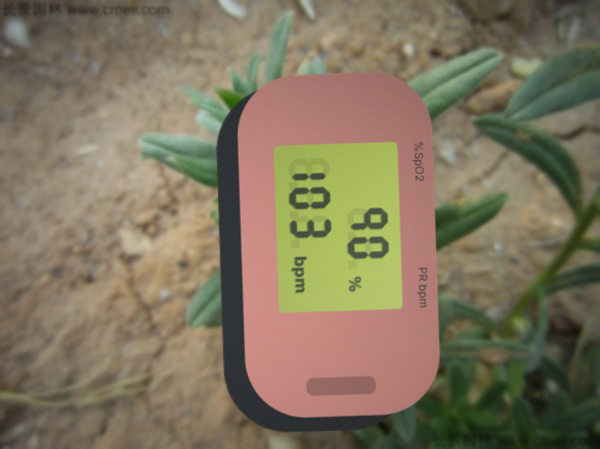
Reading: 103bpm
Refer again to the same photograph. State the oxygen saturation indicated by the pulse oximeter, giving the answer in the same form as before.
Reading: 90%
